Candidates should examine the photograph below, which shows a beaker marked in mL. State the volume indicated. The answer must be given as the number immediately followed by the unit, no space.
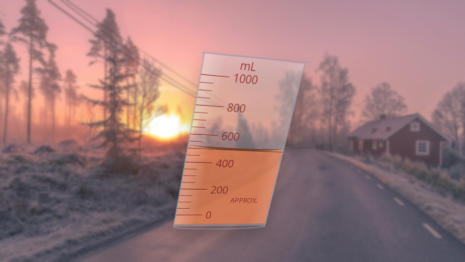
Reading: 500mL
